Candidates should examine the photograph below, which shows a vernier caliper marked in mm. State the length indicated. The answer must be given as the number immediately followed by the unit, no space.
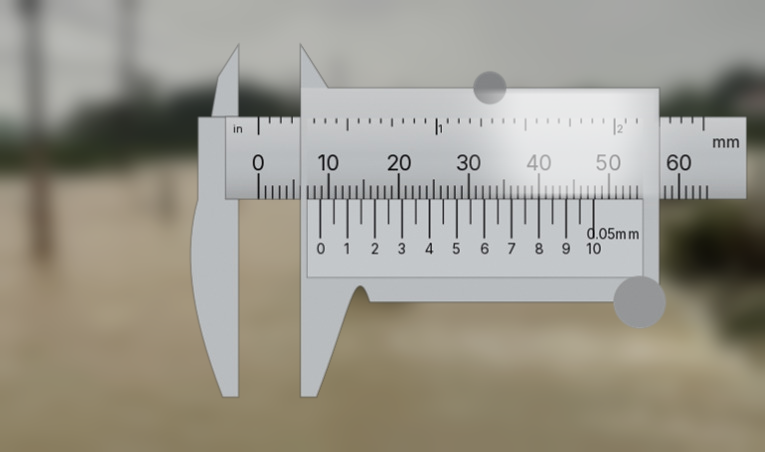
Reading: 8.8mm
